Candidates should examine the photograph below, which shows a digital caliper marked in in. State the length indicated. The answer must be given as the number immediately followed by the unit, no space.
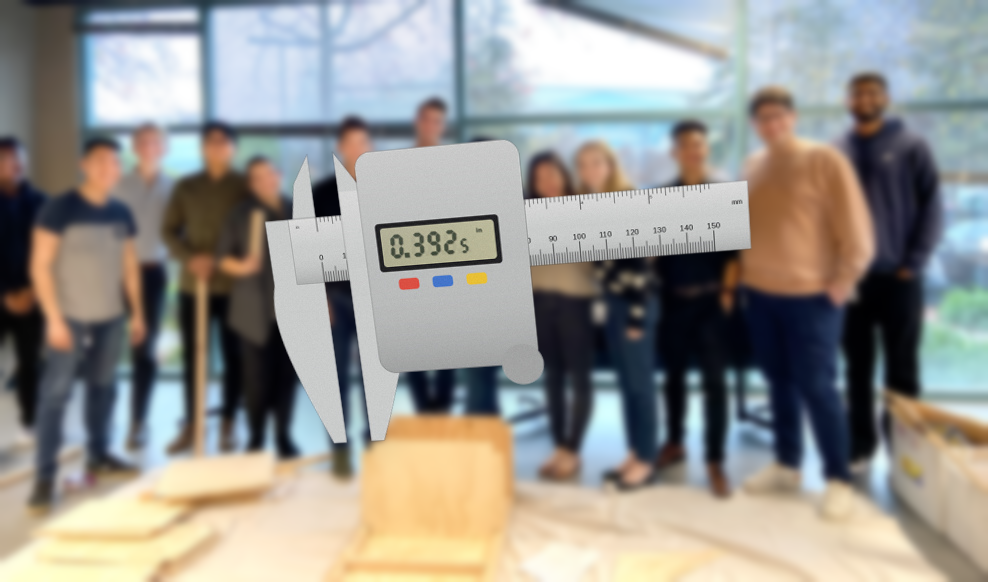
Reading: 0.3925in
